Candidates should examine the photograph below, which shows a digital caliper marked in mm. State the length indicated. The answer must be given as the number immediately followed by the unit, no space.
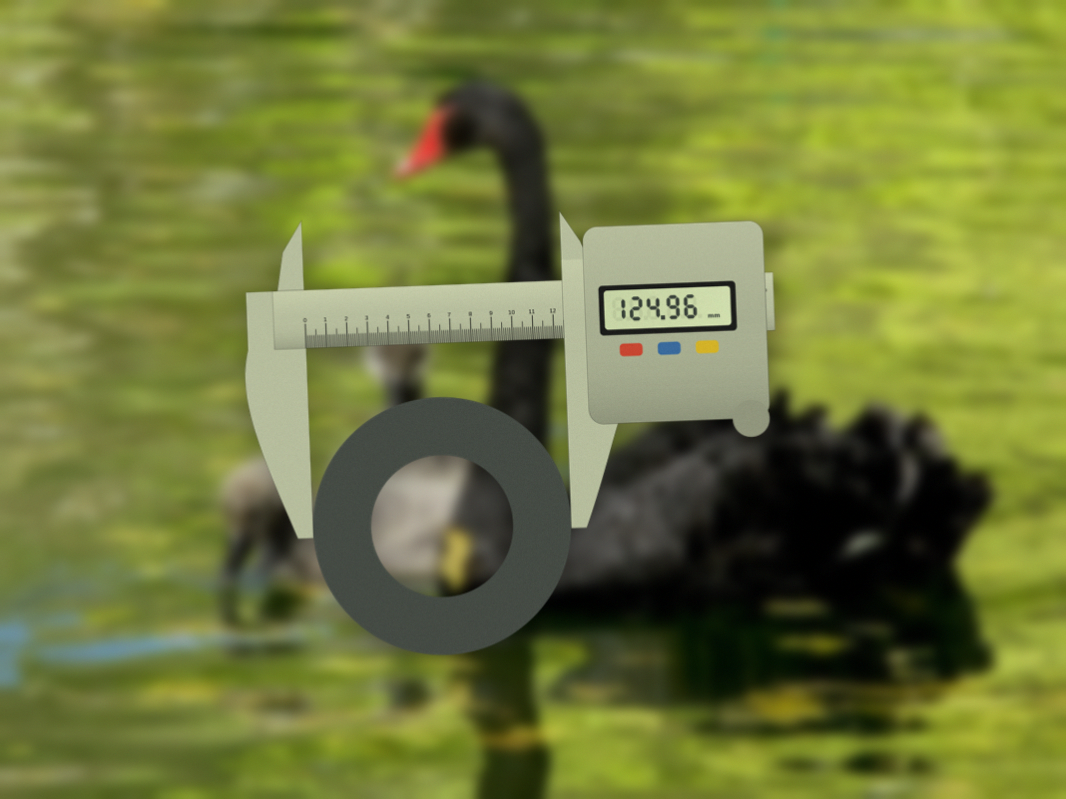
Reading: 124.96mm
